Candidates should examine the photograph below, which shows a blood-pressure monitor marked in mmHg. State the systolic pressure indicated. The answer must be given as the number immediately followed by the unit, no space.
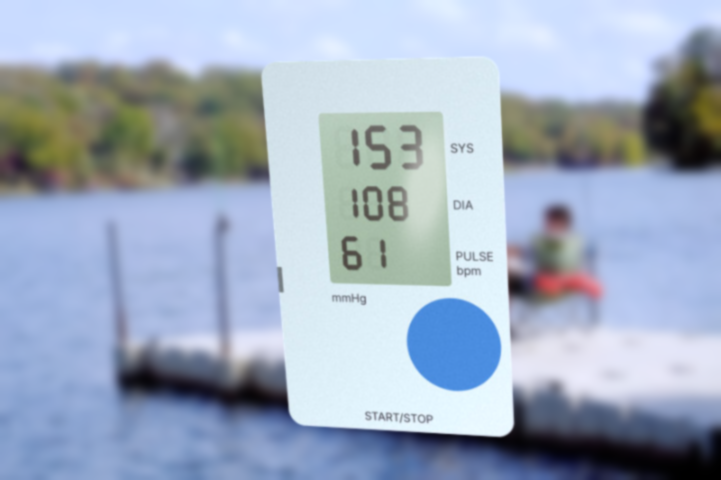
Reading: 153mmHg
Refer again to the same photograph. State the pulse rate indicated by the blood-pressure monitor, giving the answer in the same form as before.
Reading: 61bpm
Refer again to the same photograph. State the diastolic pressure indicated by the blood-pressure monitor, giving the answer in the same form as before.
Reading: 108mmHg
